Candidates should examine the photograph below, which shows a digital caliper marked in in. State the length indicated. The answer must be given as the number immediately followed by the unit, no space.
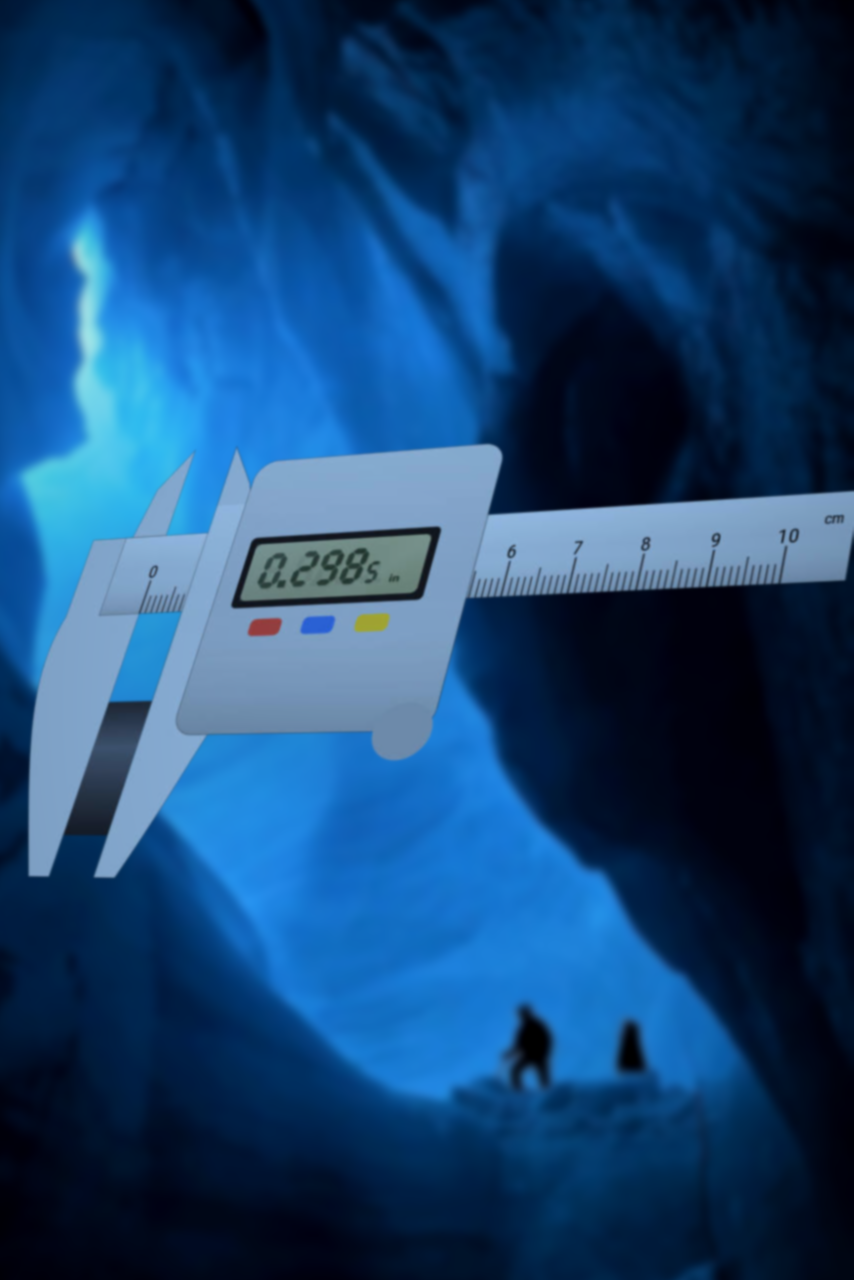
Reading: 0.2985in
